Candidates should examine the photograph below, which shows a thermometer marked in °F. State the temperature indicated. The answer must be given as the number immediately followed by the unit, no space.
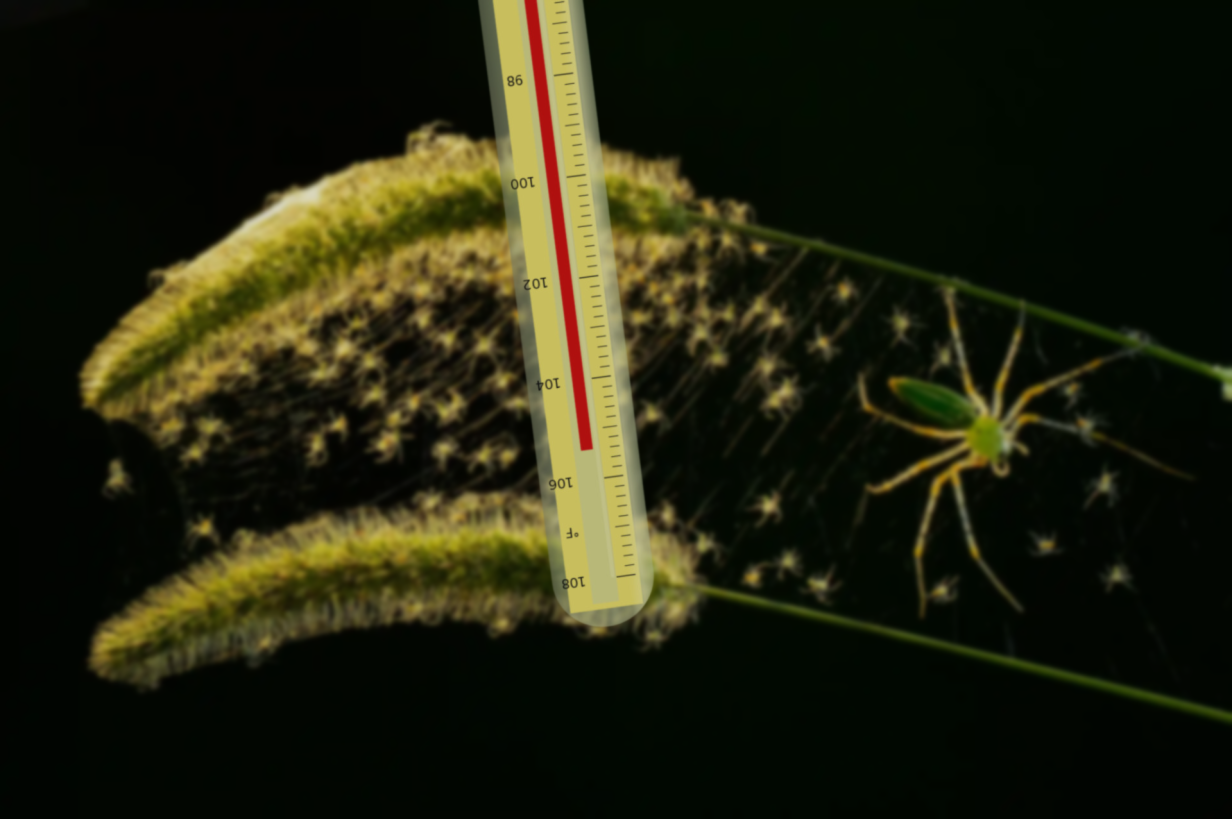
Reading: 105.4°F
